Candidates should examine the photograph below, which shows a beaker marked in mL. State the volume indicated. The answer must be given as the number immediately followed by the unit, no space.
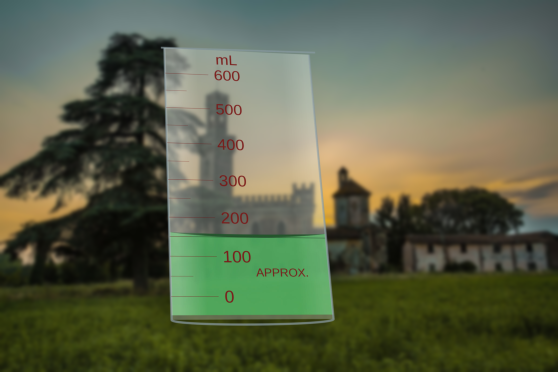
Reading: 150mL
